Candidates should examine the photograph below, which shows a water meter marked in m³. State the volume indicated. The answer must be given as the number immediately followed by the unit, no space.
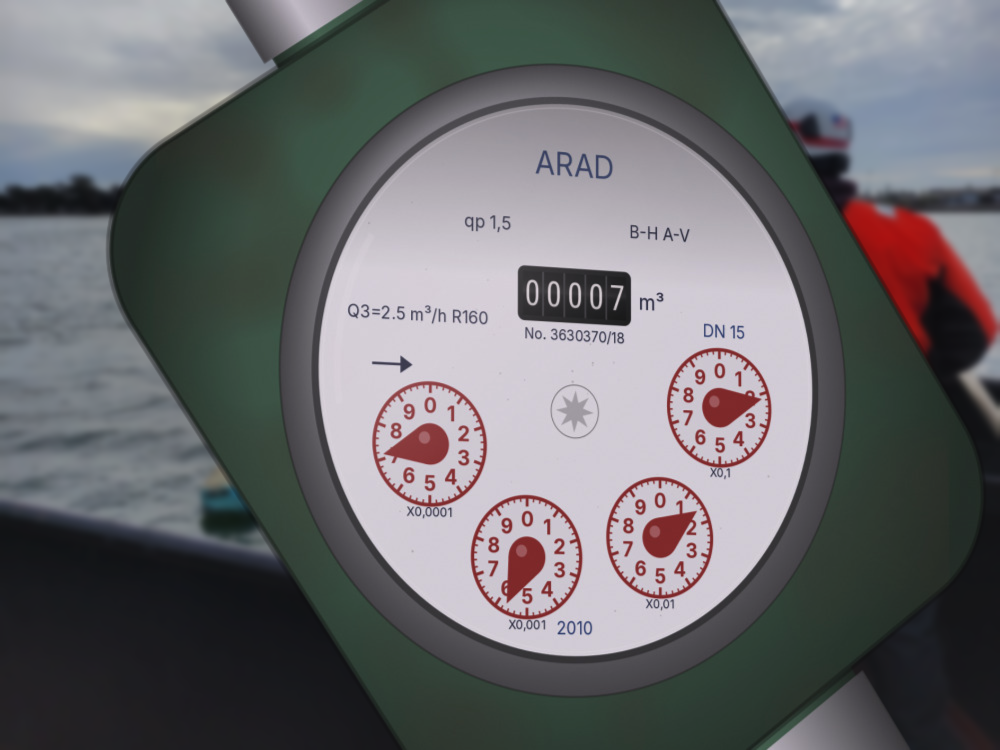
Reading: 7.2157m³
